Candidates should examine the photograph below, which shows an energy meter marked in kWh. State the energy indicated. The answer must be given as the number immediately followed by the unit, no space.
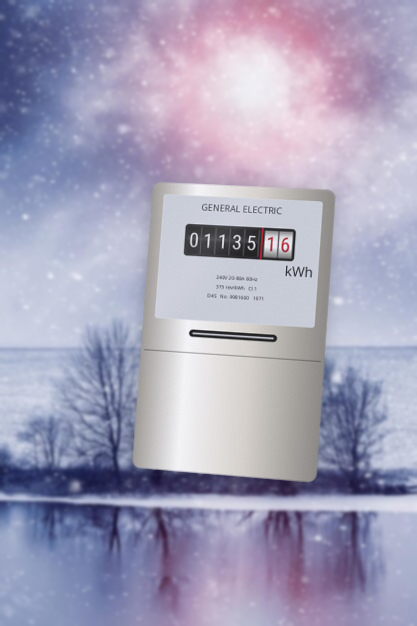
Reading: 1135.16kWh
